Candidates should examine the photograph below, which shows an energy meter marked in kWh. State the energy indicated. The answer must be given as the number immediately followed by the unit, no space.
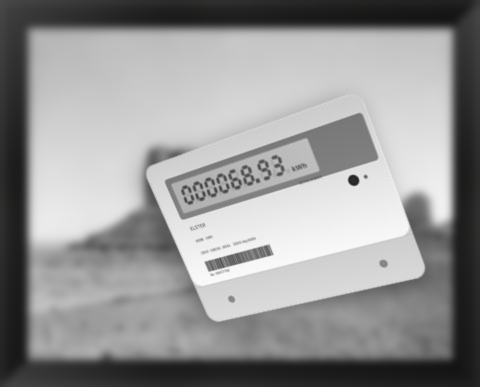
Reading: 68.93kWh
